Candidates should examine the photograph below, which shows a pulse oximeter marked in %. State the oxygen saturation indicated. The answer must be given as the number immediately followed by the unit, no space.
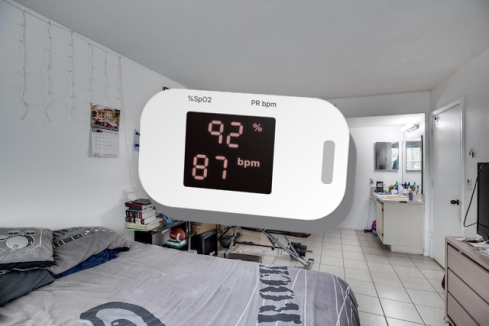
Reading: 92%
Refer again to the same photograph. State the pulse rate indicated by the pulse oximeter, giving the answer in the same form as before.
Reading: 87bpm
